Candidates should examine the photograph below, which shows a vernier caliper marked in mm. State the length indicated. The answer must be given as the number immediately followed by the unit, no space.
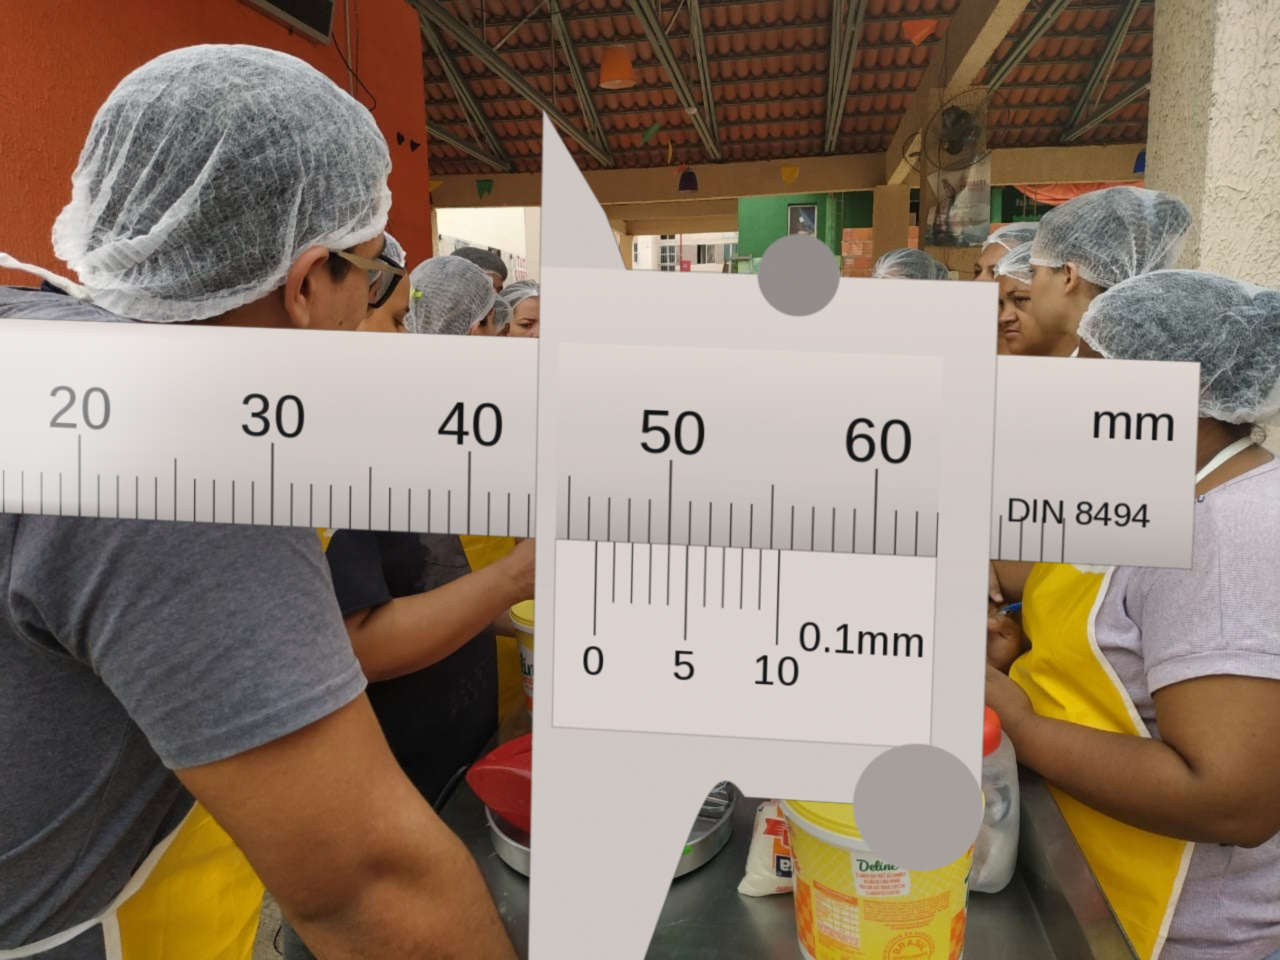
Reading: 46.4mm
